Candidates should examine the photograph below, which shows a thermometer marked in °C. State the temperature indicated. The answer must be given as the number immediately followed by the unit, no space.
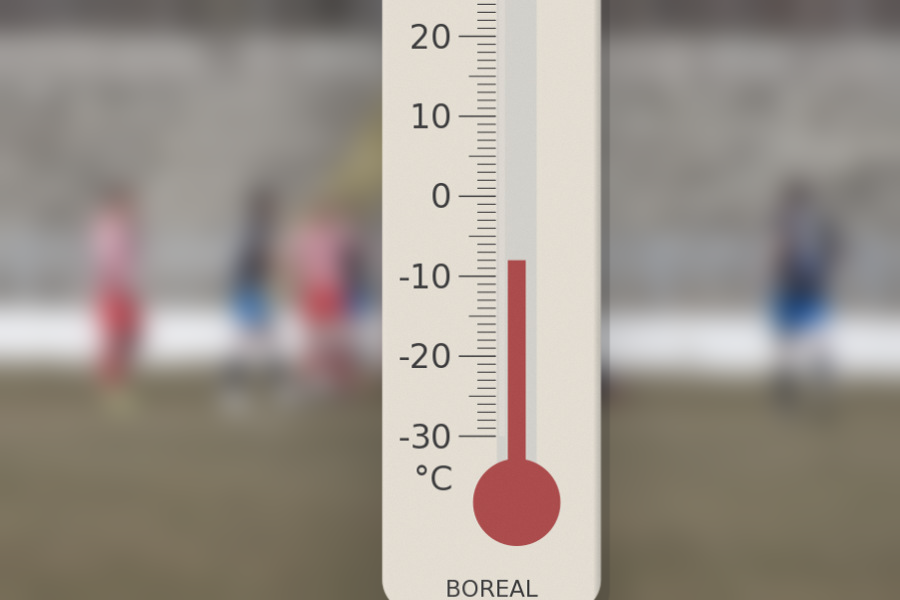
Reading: -8°C
